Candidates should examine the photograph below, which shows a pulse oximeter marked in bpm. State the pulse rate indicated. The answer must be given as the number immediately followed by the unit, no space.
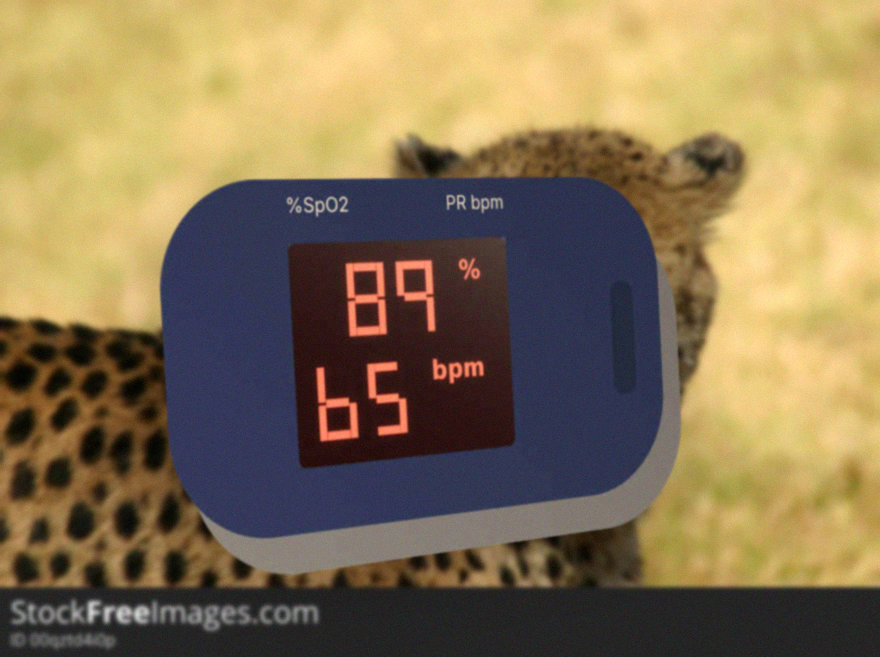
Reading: 65bpm
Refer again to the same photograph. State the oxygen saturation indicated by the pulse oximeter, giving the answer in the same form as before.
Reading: 89%
